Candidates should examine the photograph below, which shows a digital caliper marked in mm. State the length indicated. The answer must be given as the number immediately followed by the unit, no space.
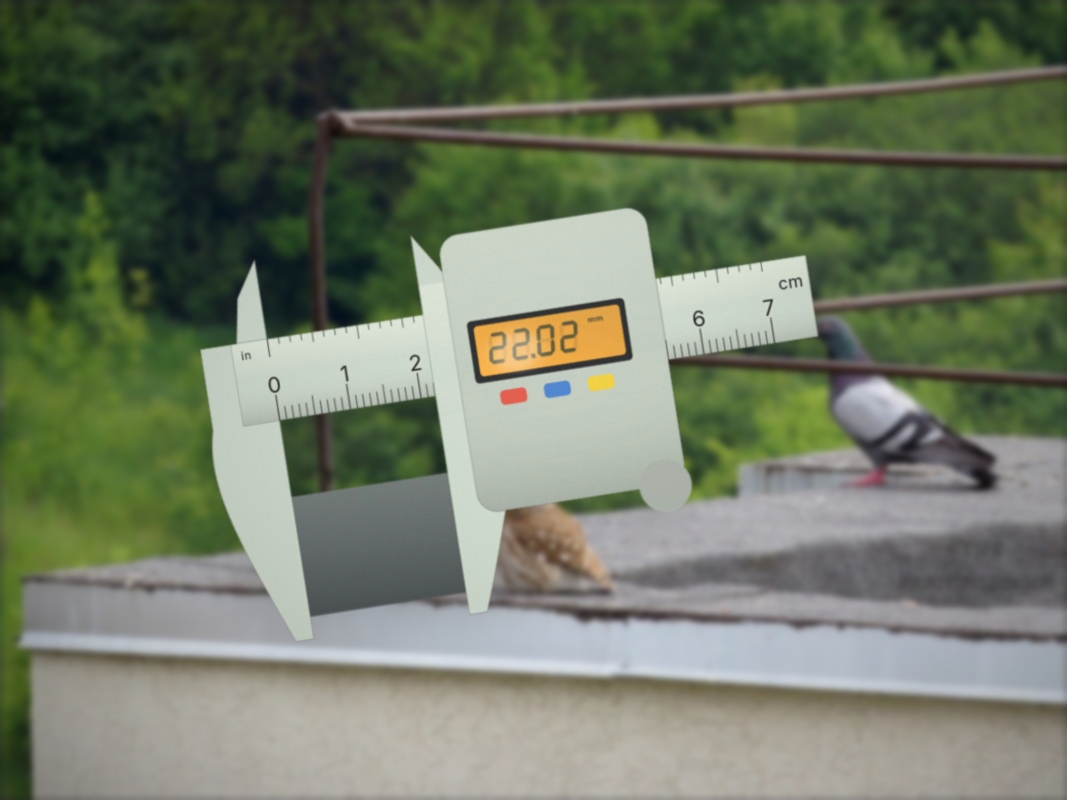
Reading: 22.02mm
